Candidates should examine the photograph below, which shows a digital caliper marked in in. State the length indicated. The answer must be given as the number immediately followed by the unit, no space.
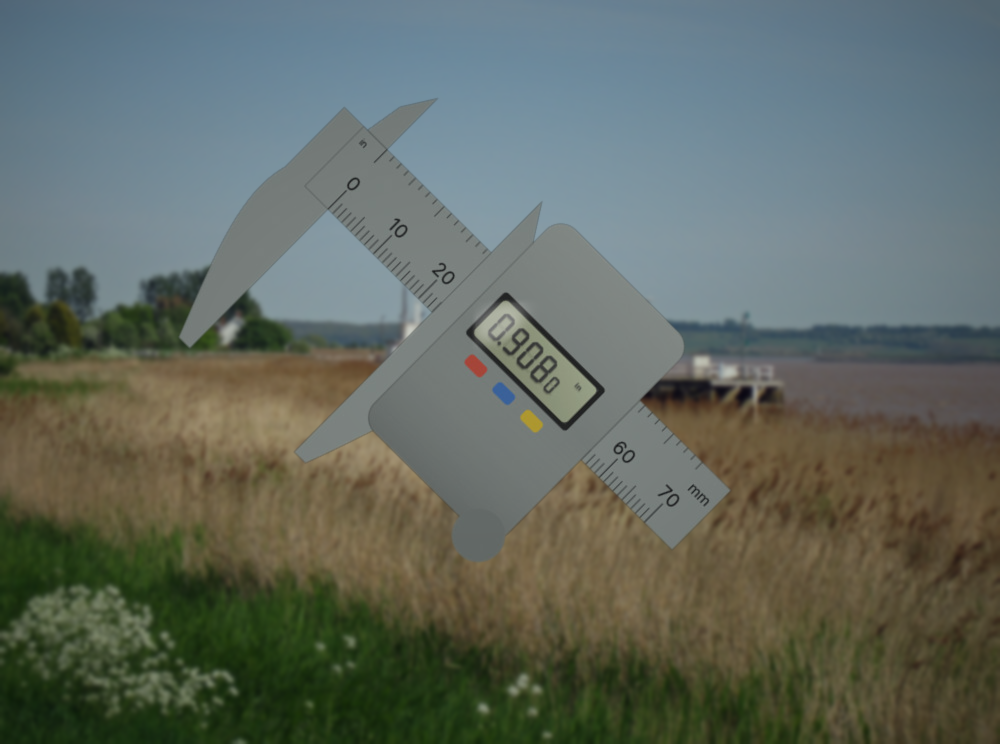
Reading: 0.9080in
